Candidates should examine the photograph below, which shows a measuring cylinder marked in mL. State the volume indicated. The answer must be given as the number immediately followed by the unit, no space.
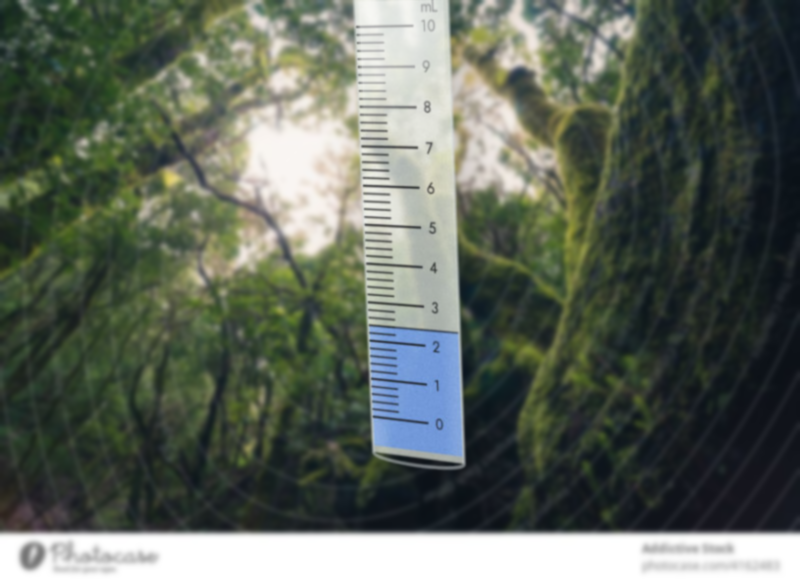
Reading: 2.4mL
